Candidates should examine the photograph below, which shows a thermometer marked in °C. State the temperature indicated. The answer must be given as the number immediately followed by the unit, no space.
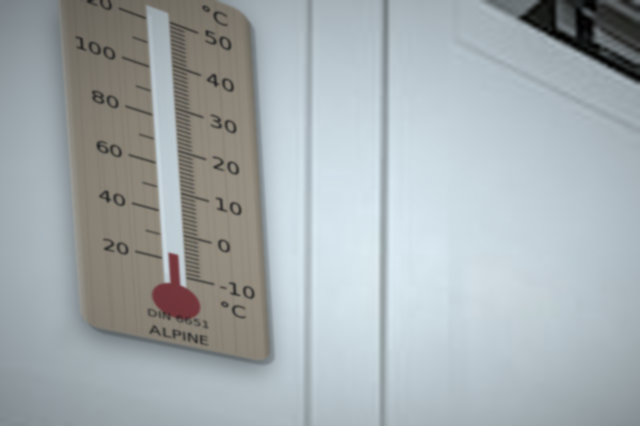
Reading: -5°C
